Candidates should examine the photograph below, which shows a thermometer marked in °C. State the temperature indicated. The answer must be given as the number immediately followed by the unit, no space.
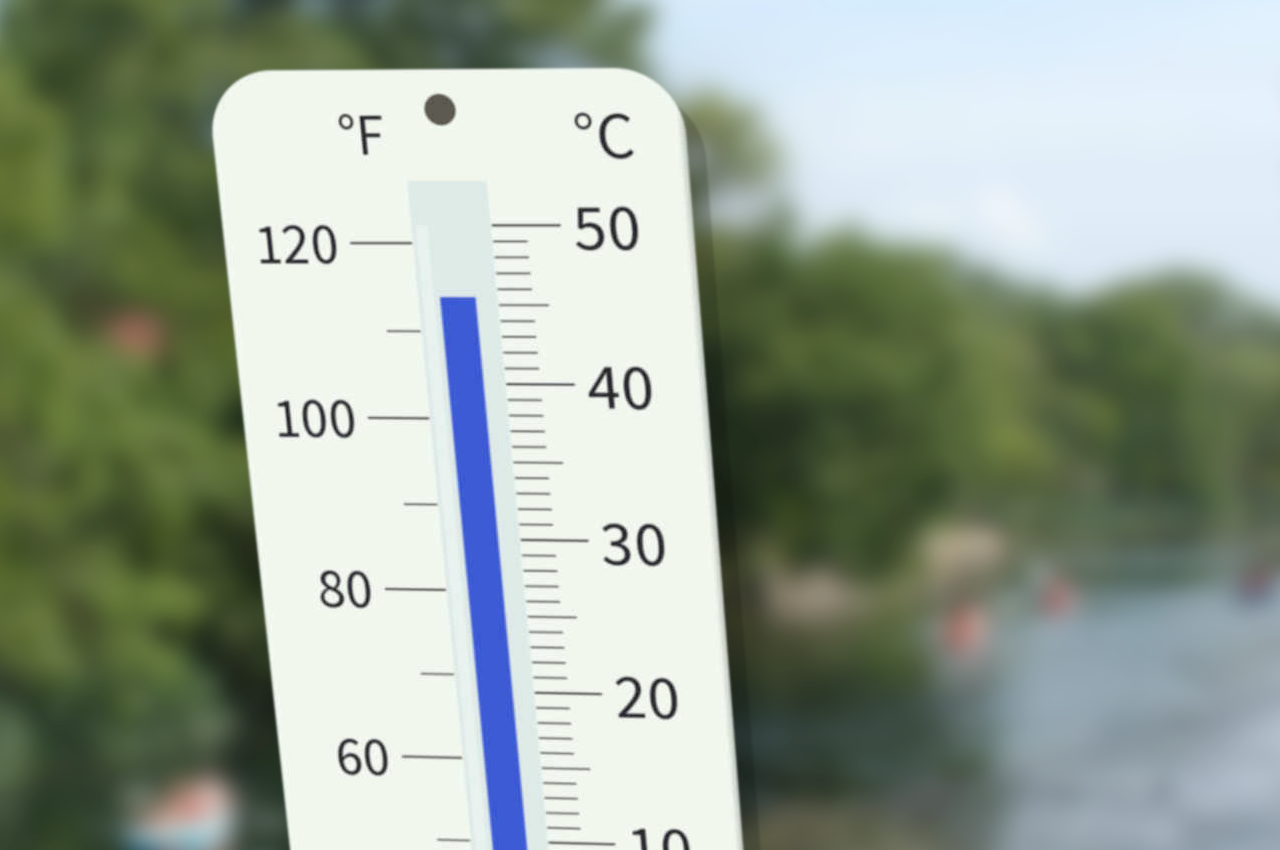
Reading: 45.5°C
